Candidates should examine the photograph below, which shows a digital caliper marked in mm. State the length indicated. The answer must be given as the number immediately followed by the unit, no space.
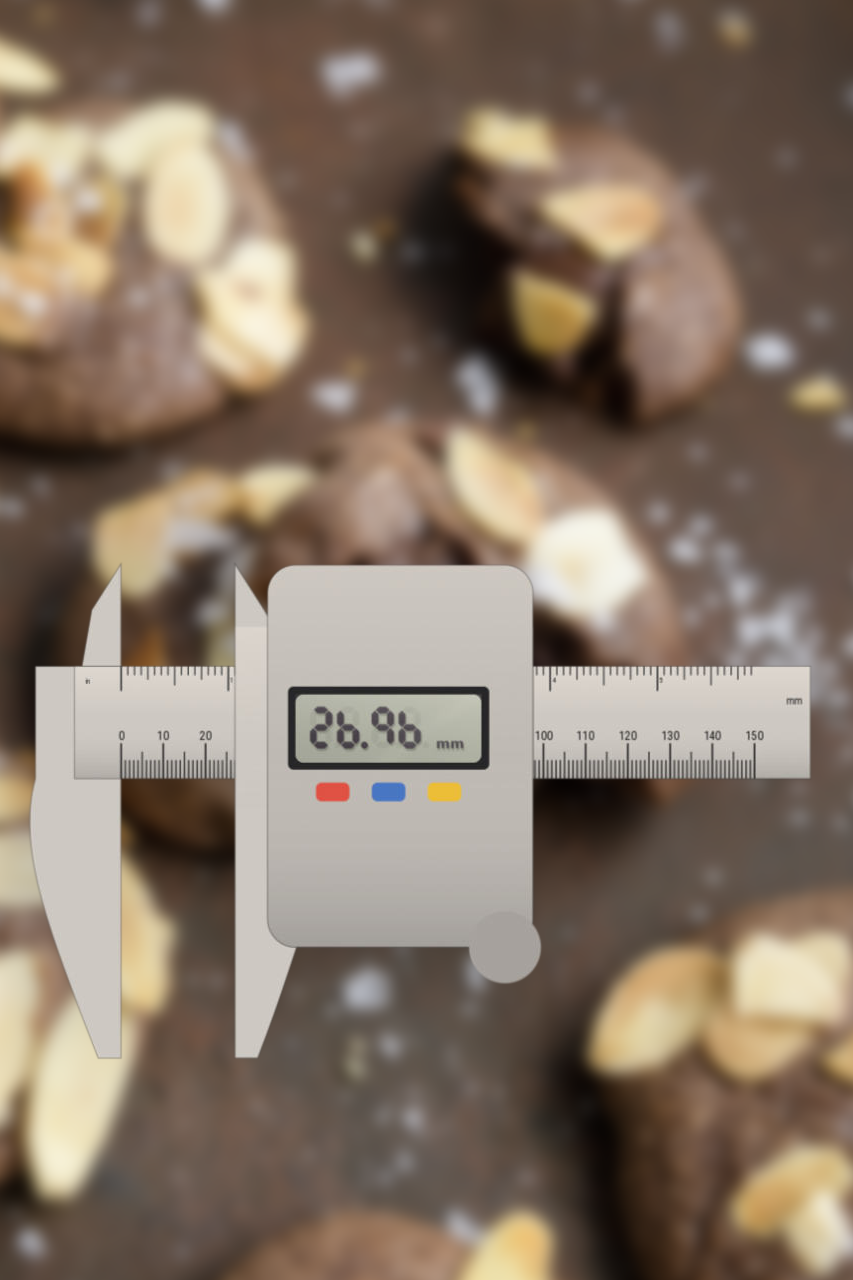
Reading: 26.96mm
